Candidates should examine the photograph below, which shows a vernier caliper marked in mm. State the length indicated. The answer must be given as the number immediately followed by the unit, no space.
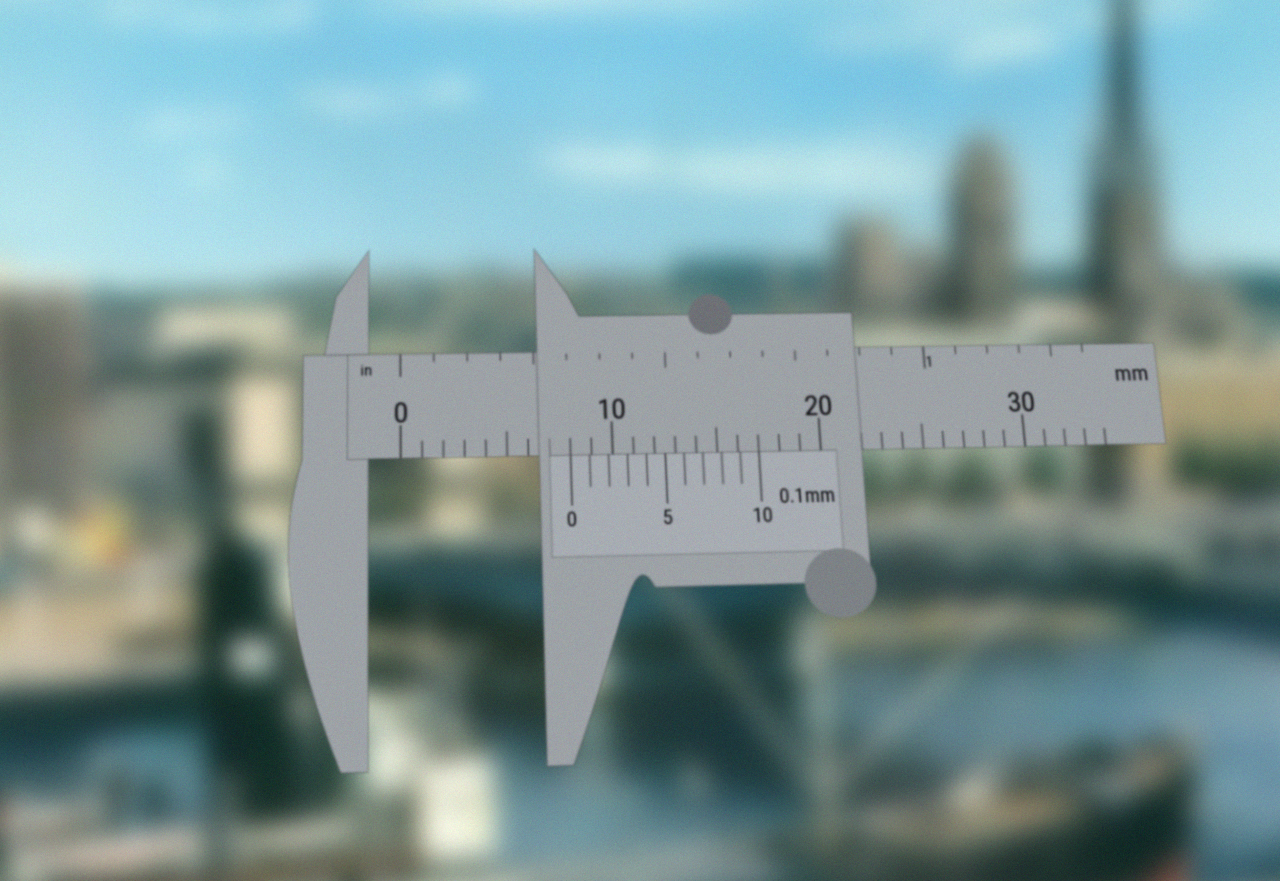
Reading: 8.0mm
